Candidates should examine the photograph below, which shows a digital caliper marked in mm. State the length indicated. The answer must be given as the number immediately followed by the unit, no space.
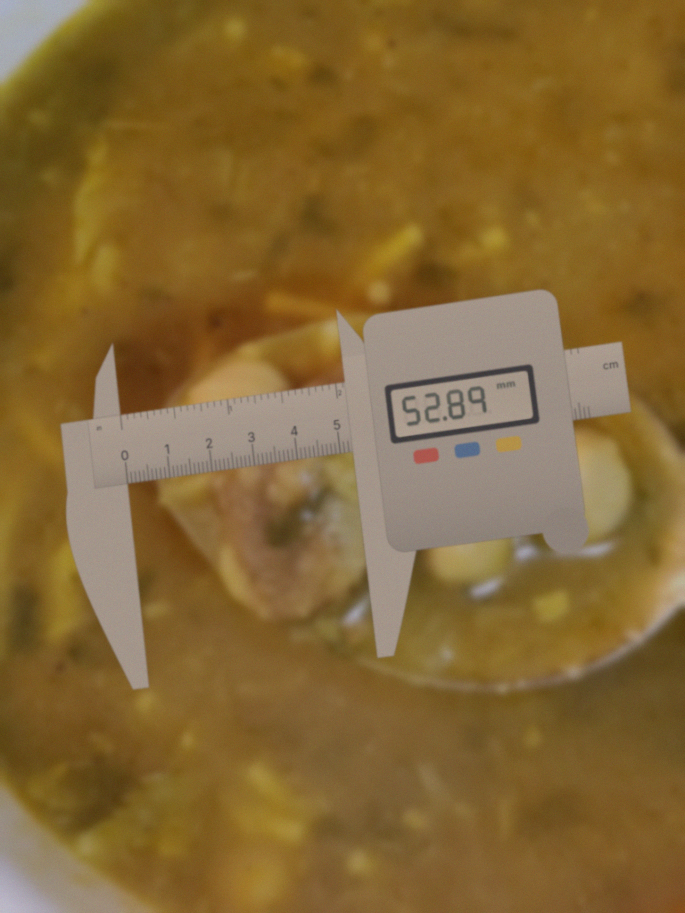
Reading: 52.89mm
